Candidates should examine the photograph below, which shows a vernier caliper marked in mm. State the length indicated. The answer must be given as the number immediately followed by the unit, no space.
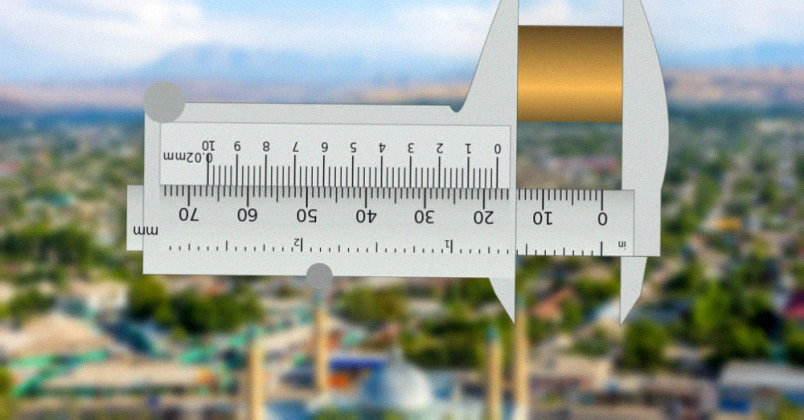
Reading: 17.8mm
